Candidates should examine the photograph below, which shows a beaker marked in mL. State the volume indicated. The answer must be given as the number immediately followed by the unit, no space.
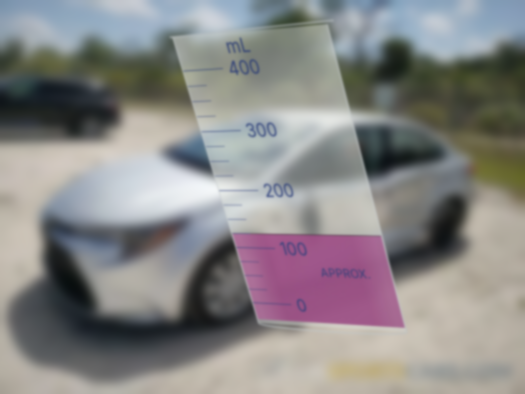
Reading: 125mL
